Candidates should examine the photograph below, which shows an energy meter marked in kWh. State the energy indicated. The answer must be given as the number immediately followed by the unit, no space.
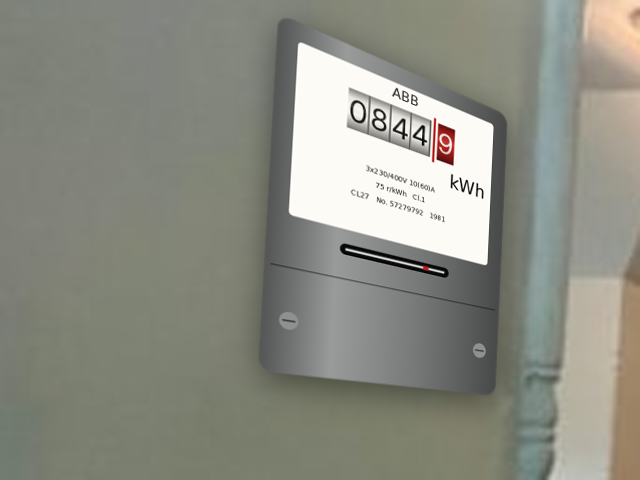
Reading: 844.9kWh
